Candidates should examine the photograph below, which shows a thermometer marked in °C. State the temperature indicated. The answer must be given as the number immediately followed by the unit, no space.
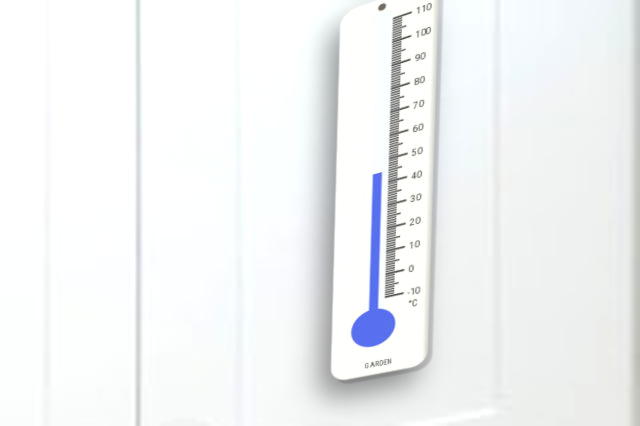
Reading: 45°C
